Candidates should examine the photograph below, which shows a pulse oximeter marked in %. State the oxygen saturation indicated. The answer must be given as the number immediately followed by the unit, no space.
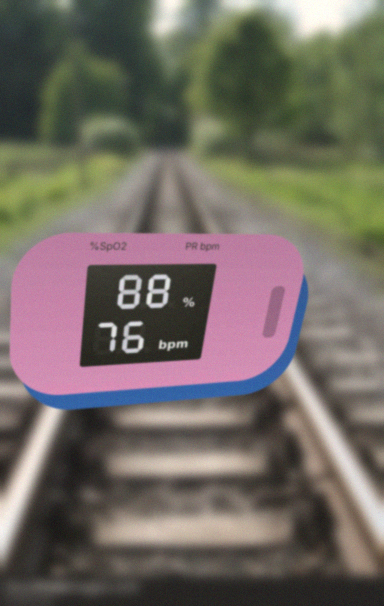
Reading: 88%
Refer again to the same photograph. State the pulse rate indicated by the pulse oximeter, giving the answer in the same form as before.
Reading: 76bpm
